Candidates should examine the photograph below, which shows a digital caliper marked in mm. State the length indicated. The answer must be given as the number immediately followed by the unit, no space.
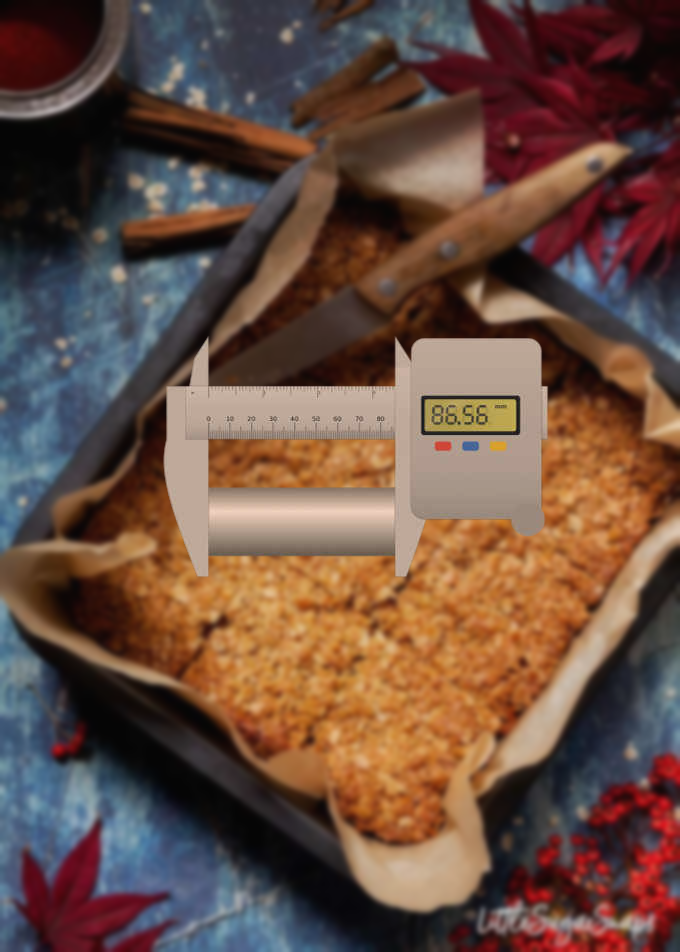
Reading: 86.56mm
